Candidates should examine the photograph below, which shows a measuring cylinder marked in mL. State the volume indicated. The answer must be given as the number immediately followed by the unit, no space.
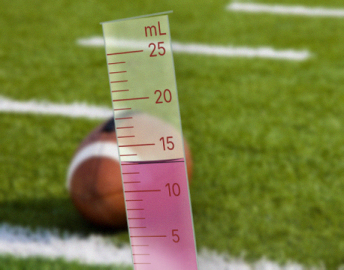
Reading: 13mL
